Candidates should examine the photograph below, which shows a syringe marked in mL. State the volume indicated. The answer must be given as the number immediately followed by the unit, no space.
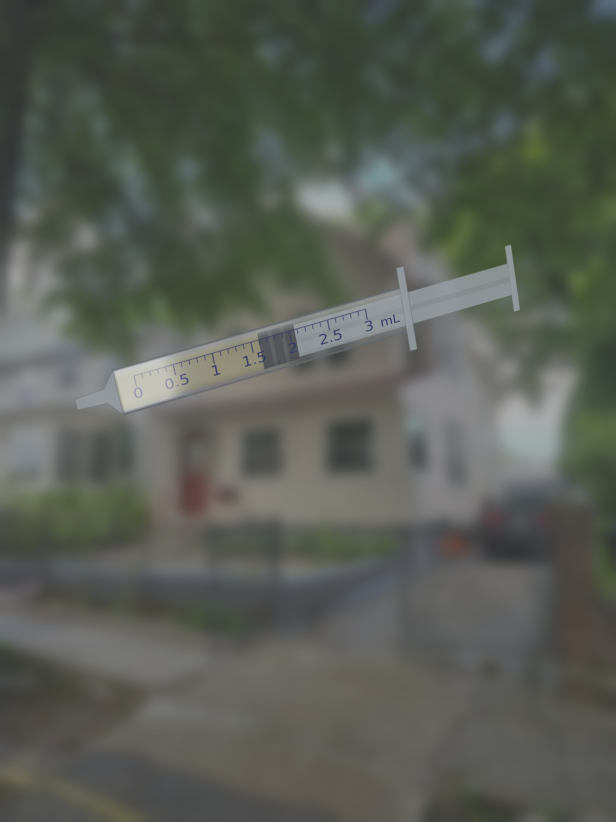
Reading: 1.6mL
